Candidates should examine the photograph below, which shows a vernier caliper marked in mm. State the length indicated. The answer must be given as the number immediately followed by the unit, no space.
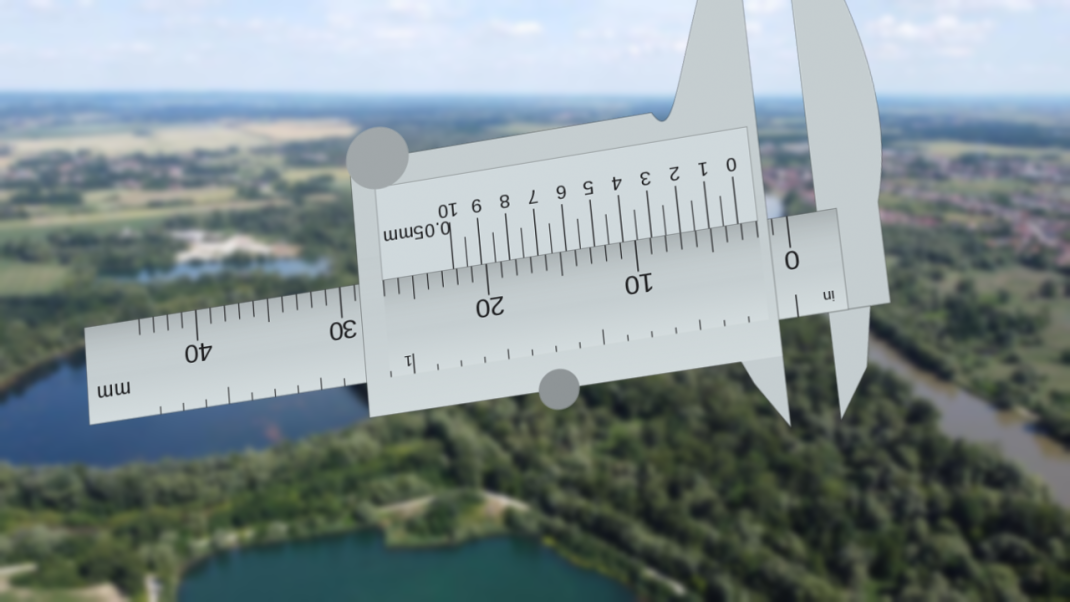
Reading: 3.2mm
